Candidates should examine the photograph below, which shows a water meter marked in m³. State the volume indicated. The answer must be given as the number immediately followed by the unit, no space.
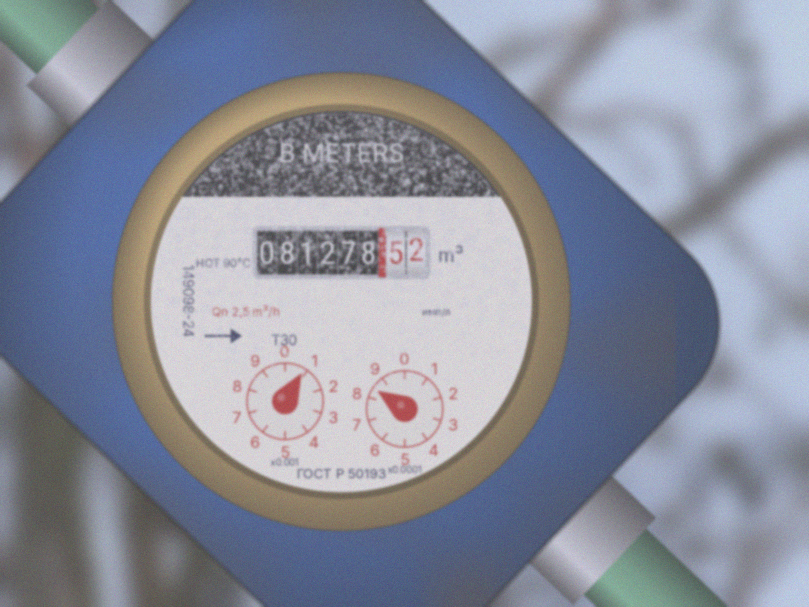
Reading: 81278.5208m³
